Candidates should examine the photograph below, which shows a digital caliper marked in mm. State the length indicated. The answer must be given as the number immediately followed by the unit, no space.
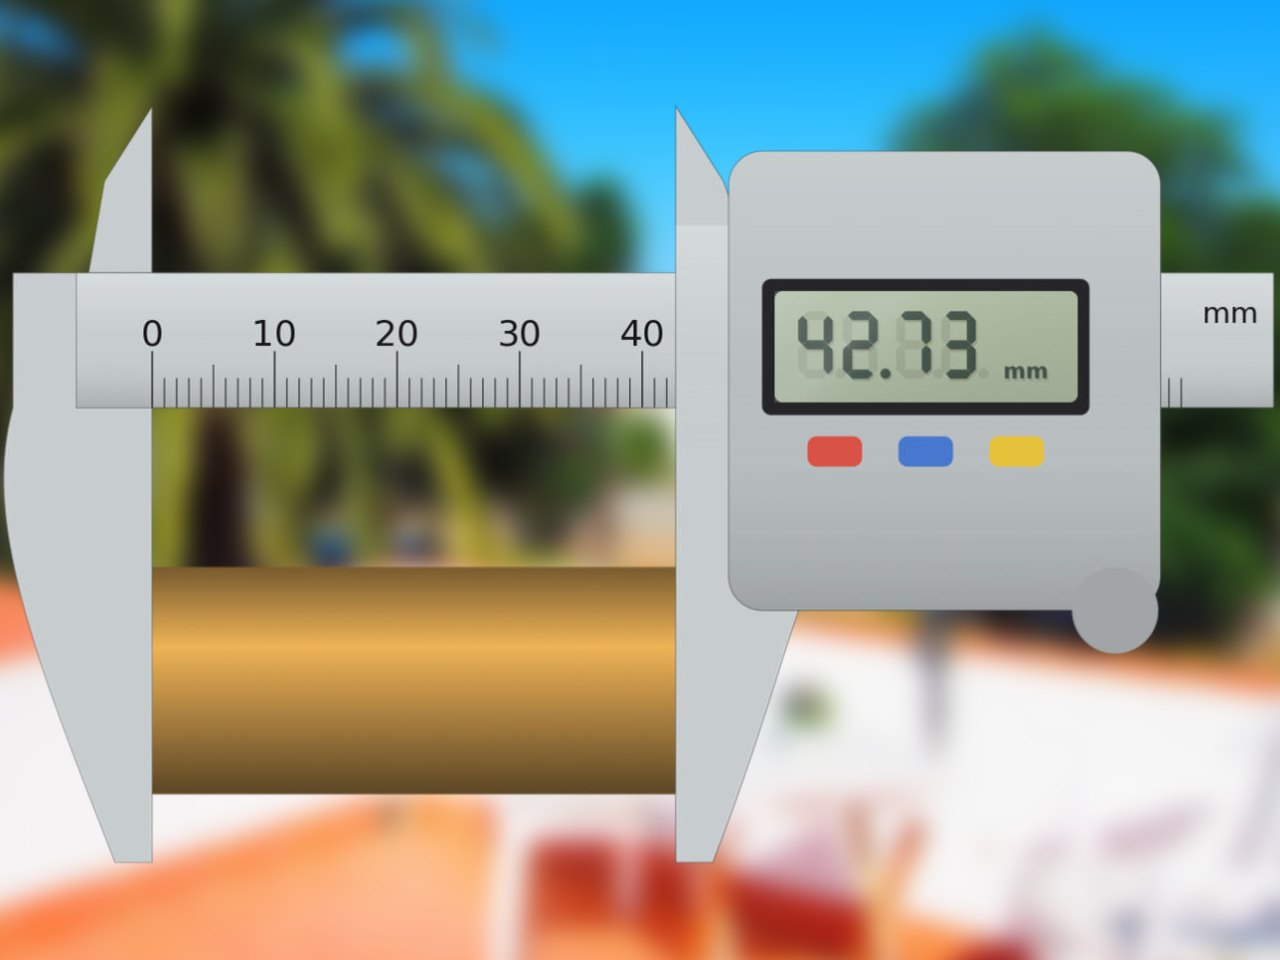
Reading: 42.73mm
